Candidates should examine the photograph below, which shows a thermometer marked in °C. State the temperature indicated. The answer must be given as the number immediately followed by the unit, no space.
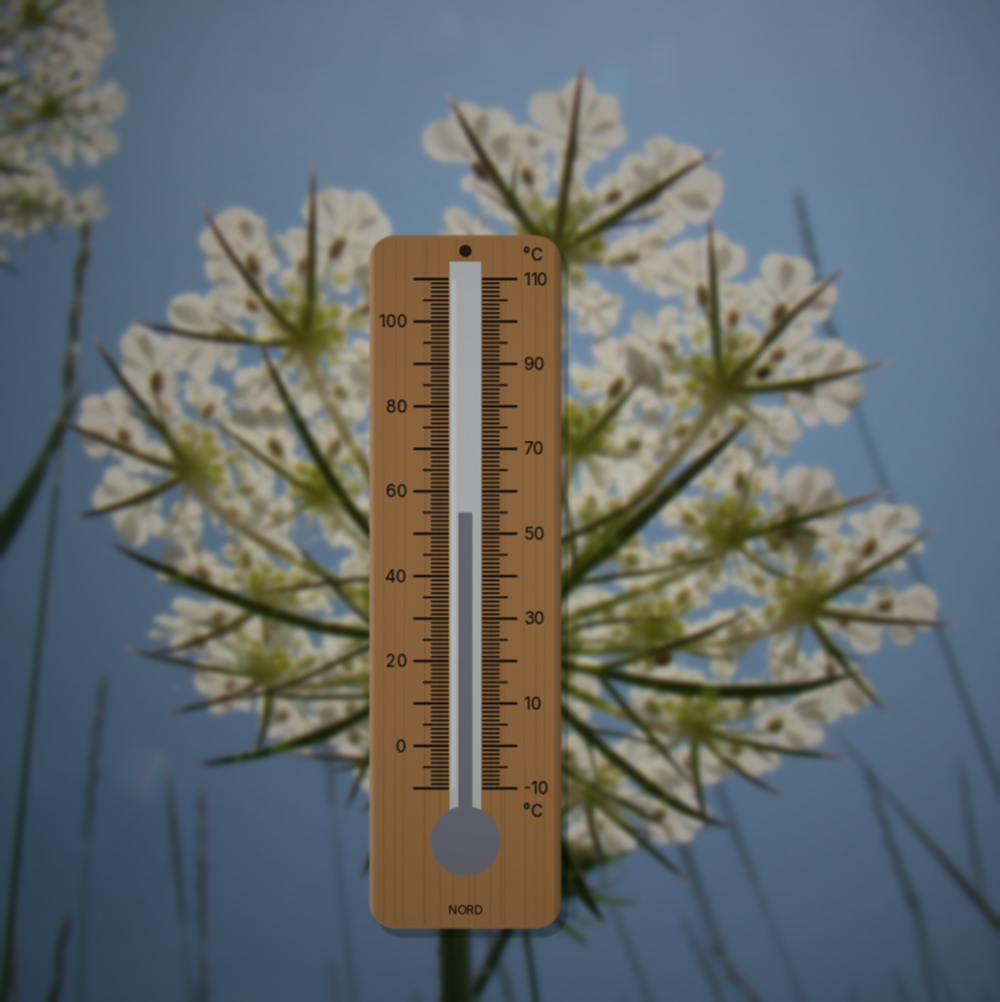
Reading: 55°C
